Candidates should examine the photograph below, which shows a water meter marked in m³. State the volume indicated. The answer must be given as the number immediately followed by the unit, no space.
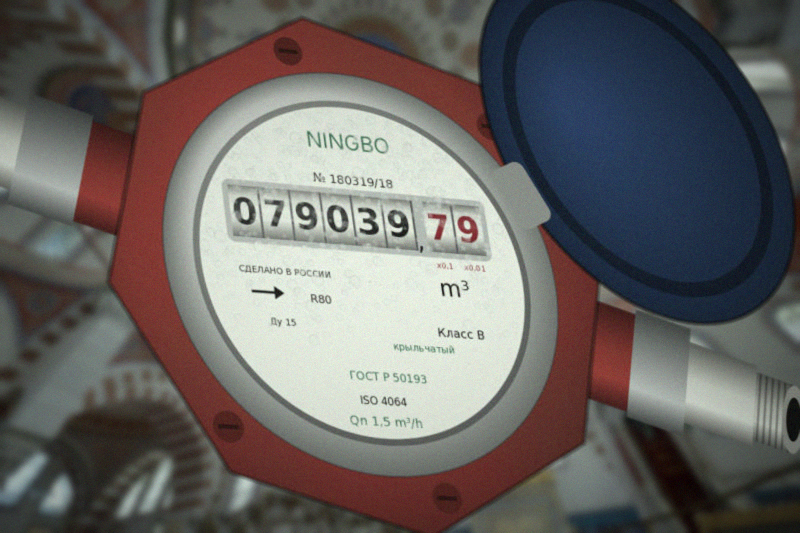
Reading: 79039.79m³
